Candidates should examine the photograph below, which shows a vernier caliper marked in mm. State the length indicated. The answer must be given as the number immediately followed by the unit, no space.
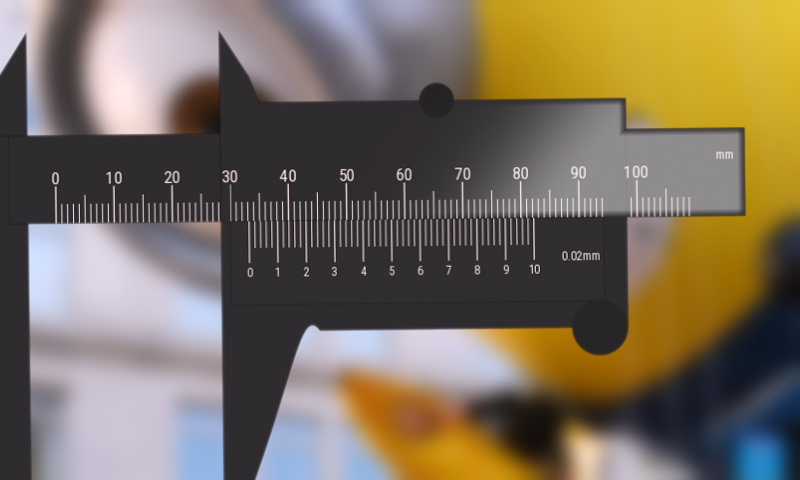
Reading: 33.2mm
